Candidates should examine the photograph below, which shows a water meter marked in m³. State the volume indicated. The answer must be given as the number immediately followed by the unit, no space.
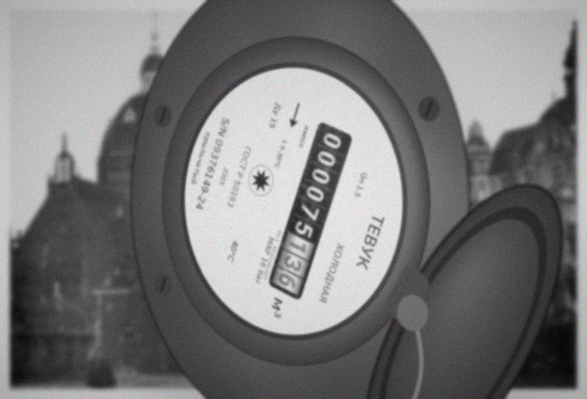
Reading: 75.136m³
